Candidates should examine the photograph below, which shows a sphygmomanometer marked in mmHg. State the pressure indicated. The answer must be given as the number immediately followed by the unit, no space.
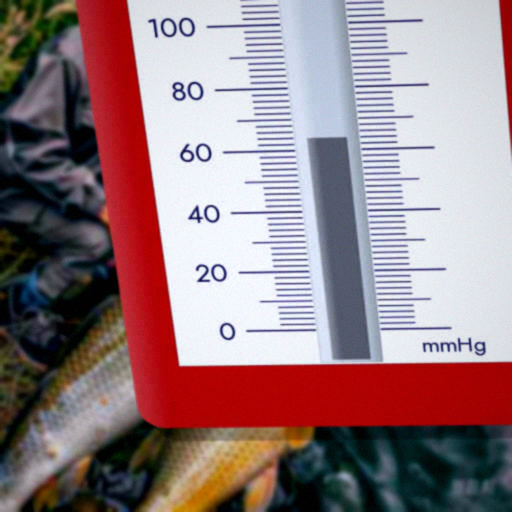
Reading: 64mmHg
